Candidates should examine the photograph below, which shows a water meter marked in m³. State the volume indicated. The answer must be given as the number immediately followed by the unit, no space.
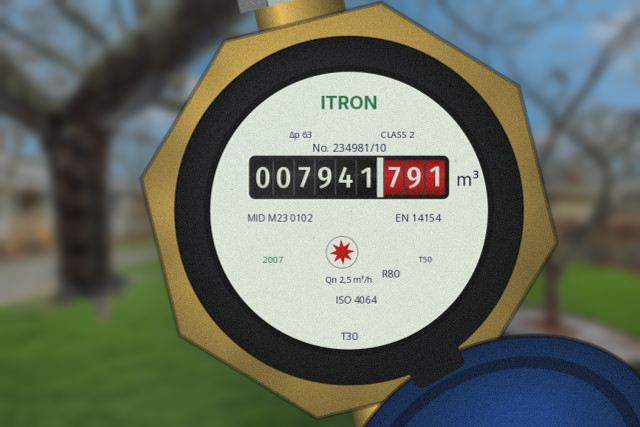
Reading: 7941.791m³
